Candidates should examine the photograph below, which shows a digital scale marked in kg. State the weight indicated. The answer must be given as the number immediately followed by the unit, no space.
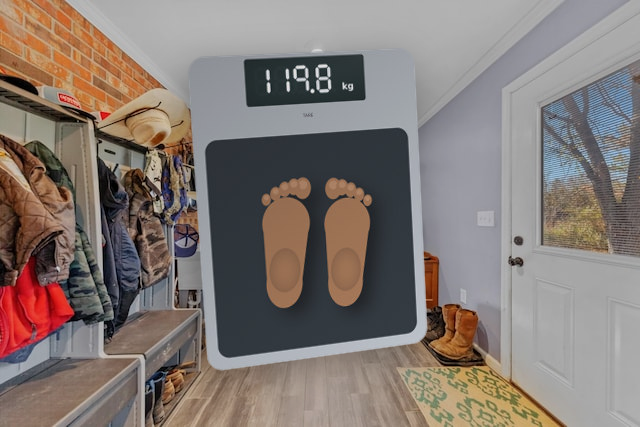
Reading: 119.8kg
